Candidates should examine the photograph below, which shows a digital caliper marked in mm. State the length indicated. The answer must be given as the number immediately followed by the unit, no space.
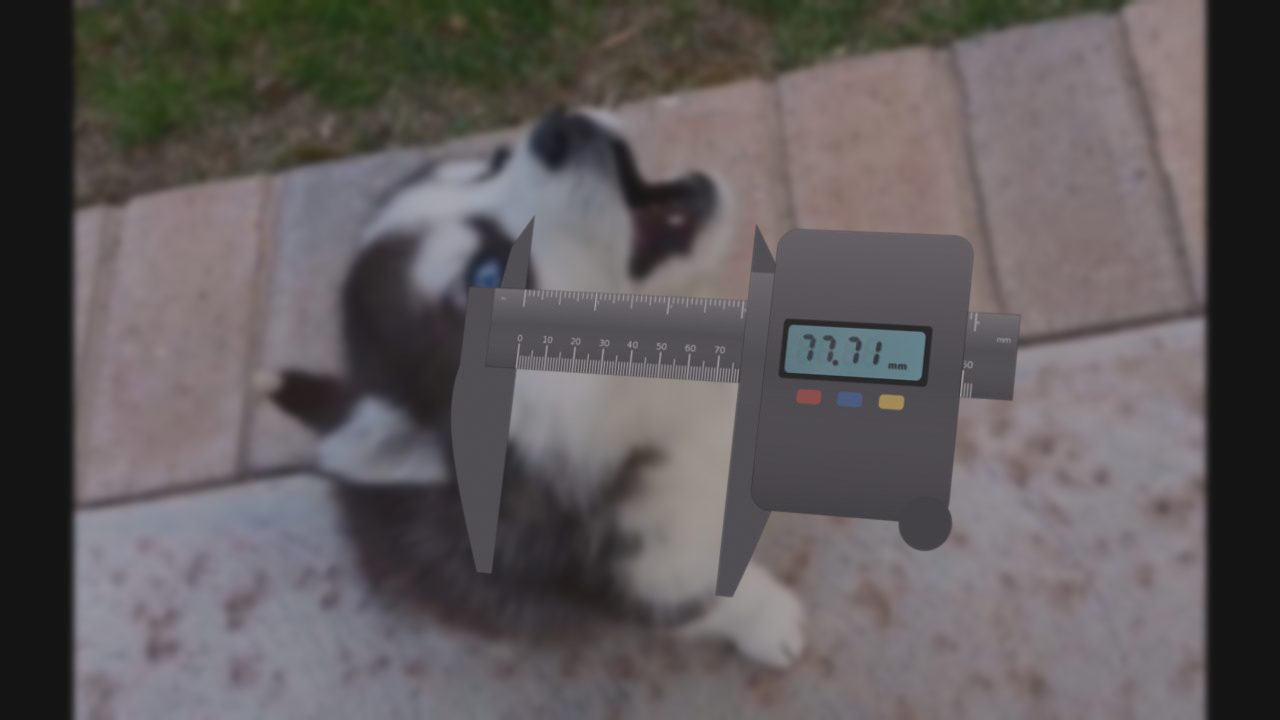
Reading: 77.71mm
